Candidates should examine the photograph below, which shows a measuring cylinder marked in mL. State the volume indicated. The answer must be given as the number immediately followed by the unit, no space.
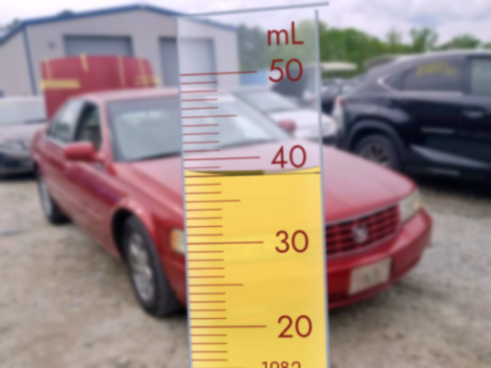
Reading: 38mL
